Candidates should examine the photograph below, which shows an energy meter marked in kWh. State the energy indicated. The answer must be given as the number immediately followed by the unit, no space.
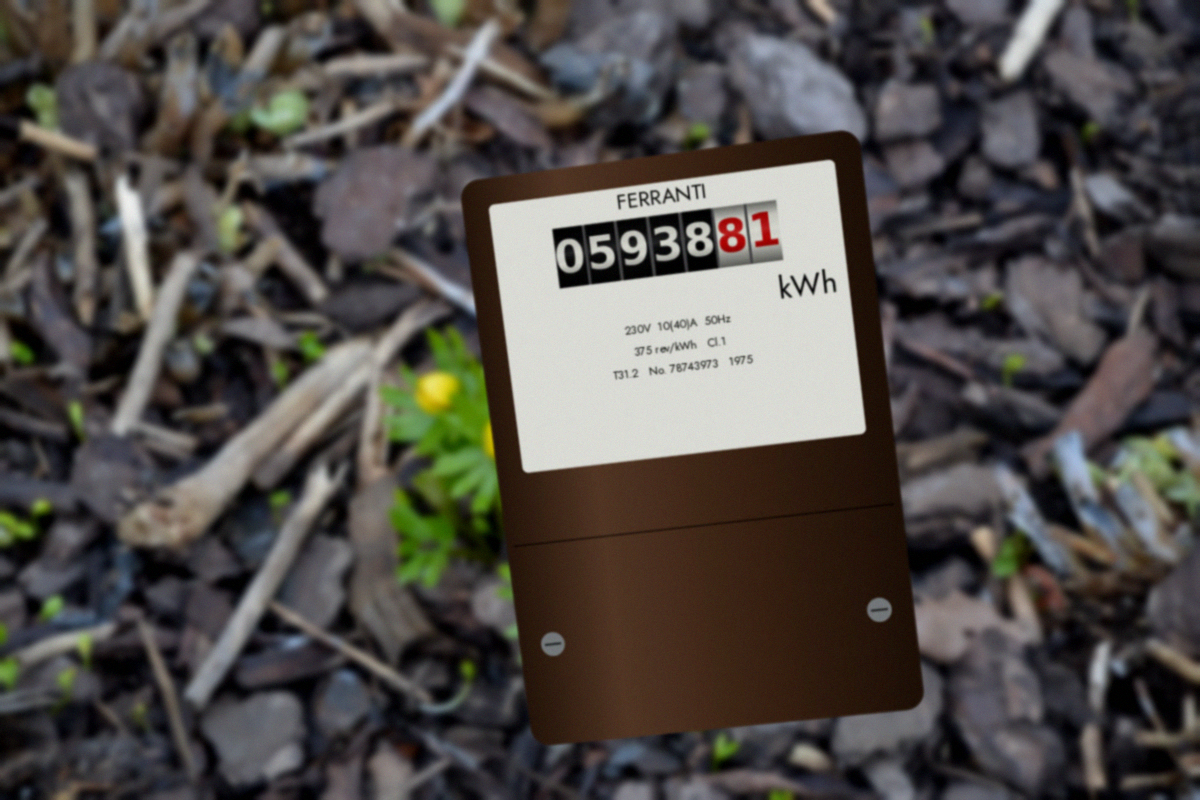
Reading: 5938.81kWh
